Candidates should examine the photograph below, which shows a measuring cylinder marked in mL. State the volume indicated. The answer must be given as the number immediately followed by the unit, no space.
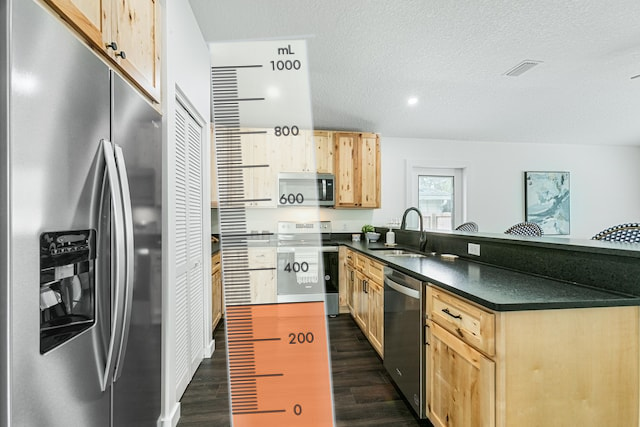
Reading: 300mL
